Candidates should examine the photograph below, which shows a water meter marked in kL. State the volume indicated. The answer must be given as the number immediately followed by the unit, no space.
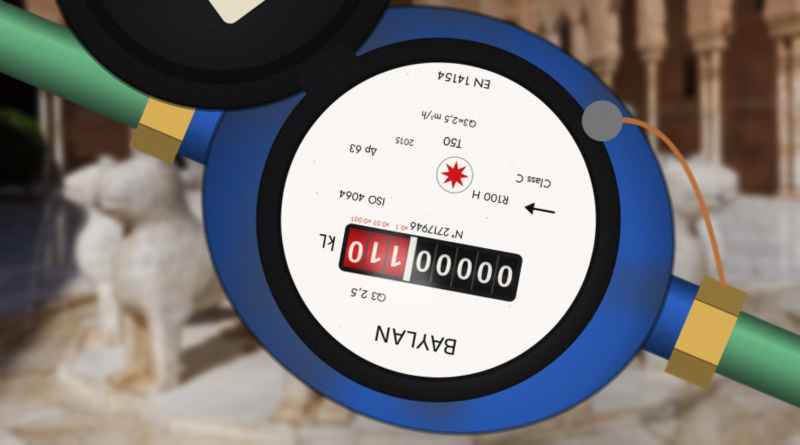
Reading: 0.110kL
